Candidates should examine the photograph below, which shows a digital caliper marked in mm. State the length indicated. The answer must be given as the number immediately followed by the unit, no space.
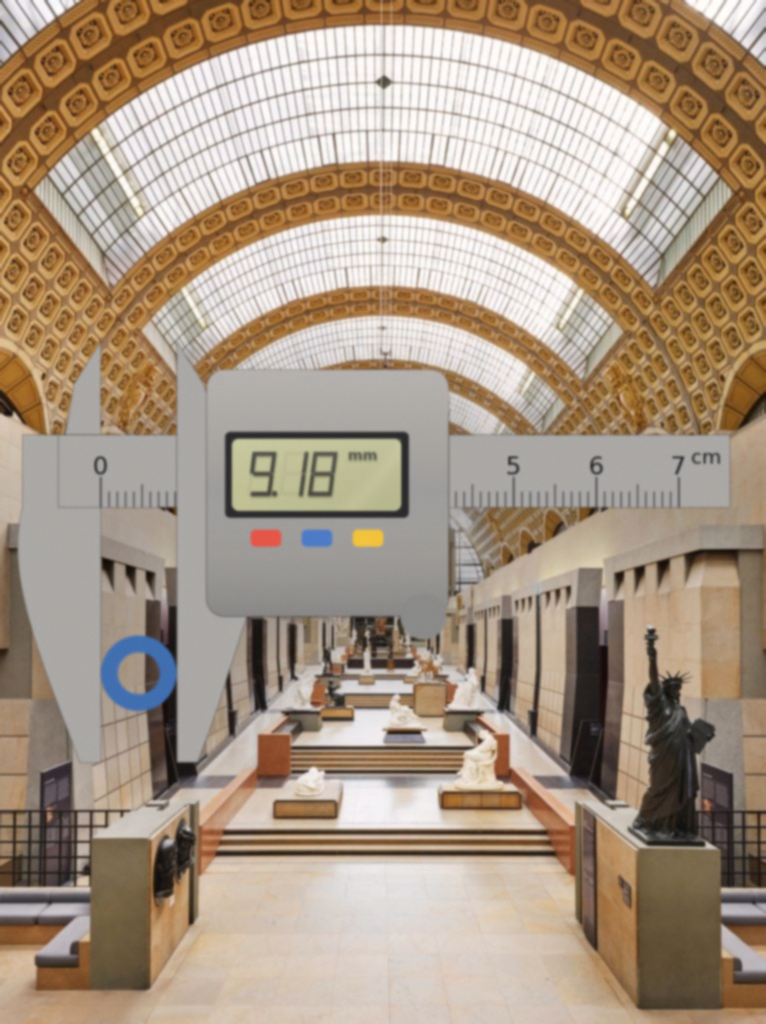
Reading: 9.18mm
